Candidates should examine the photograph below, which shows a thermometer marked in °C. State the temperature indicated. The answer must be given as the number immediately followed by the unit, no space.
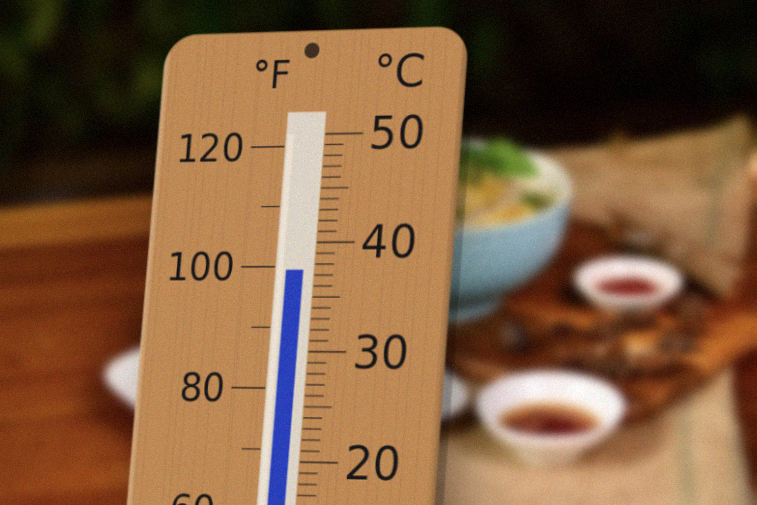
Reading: 37.5°C
